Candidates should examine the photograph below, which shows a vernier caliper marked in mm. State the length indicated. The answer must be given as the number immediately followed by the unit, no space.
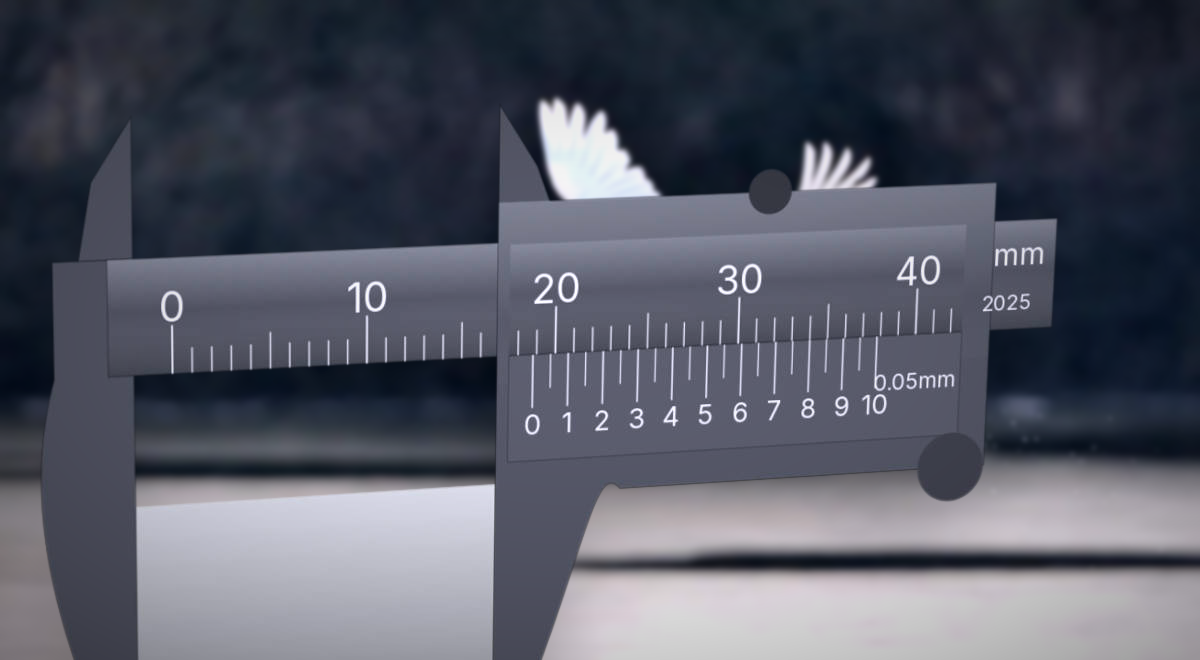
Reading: 18.8mm
